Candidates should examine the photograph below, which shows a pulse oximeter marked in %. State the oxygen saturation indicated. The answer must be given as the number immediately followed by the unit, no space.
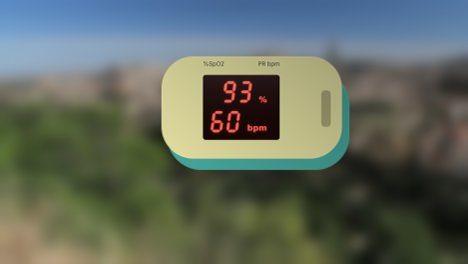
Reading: 93%
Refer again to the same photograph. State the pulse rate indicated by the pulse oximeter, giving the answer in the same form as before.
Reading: 60bpm
